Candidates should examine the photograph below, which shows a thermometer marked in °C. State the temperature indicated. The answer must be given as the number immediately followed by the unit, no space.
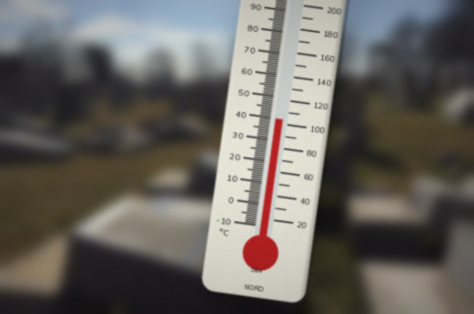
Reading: 40°C
